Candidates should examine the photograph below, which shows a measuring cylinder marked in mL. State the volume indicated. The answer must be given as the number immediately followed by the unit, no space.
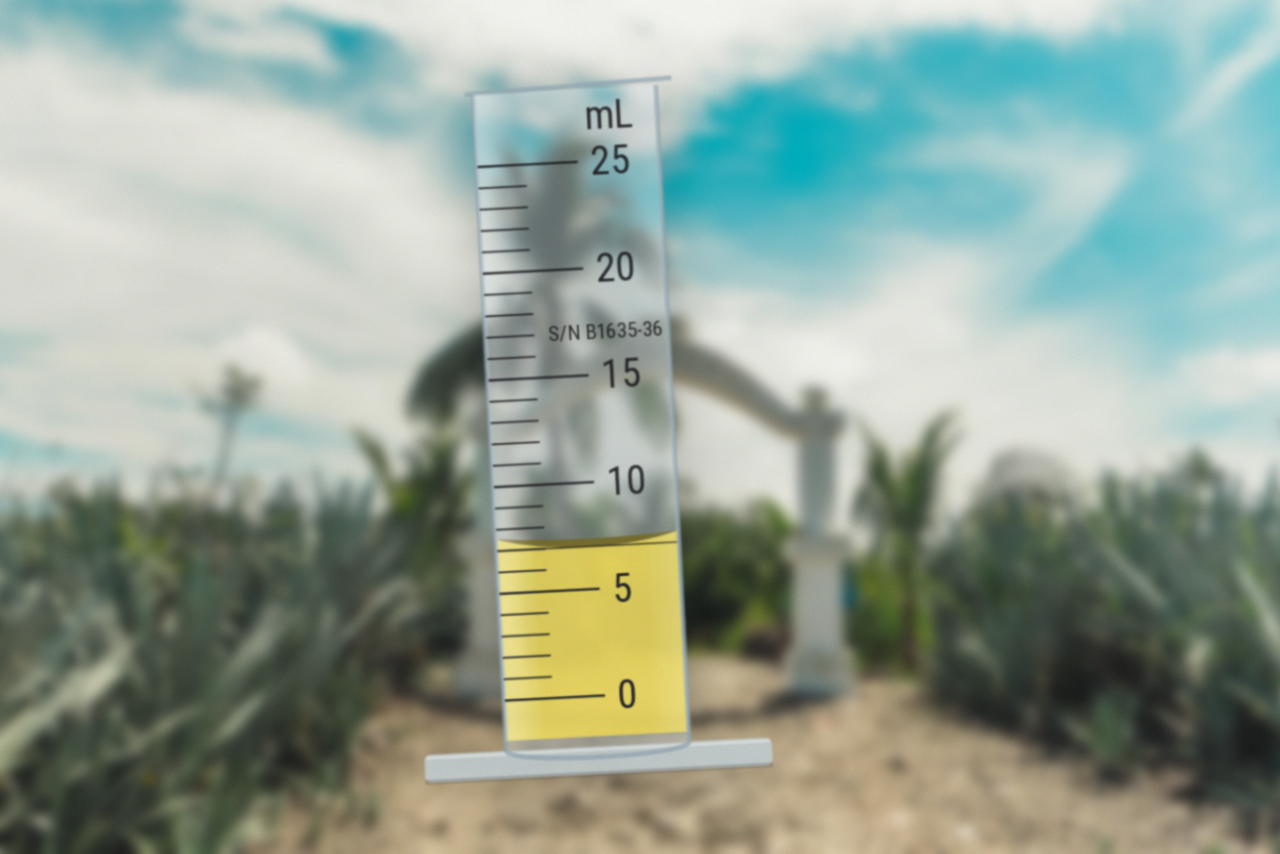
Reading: 7mL
